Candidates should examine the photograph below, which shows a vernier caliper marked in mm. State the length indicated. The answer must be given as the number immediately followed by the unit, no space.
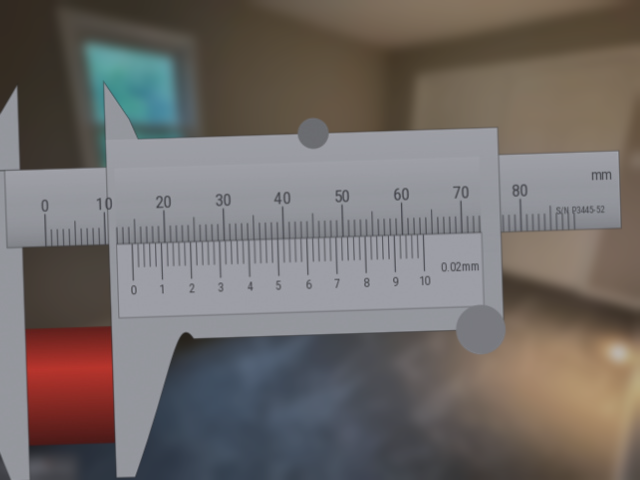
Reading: 14.5mm
